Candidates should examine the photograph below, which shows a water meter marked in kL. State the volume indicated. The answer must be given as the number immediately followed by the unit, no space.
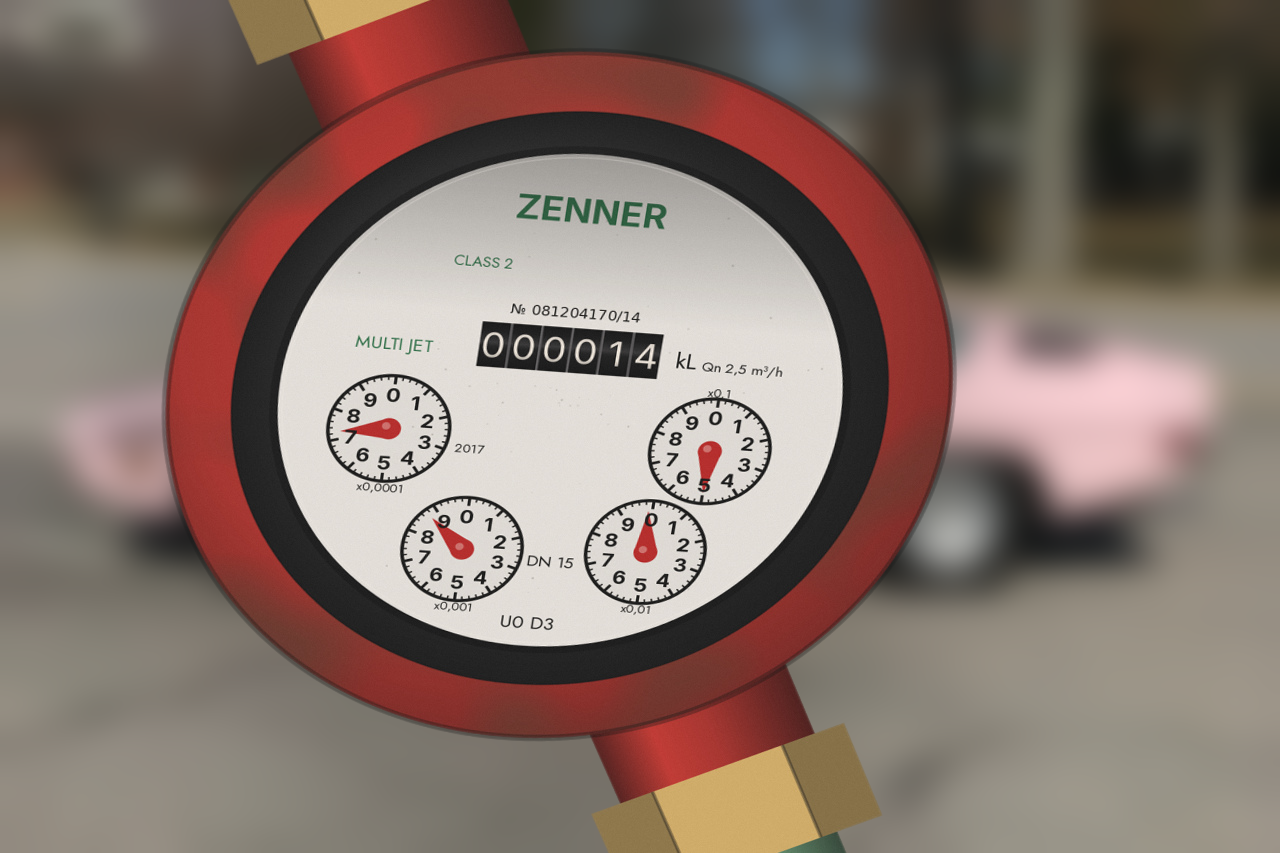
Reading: 14.4987kL
